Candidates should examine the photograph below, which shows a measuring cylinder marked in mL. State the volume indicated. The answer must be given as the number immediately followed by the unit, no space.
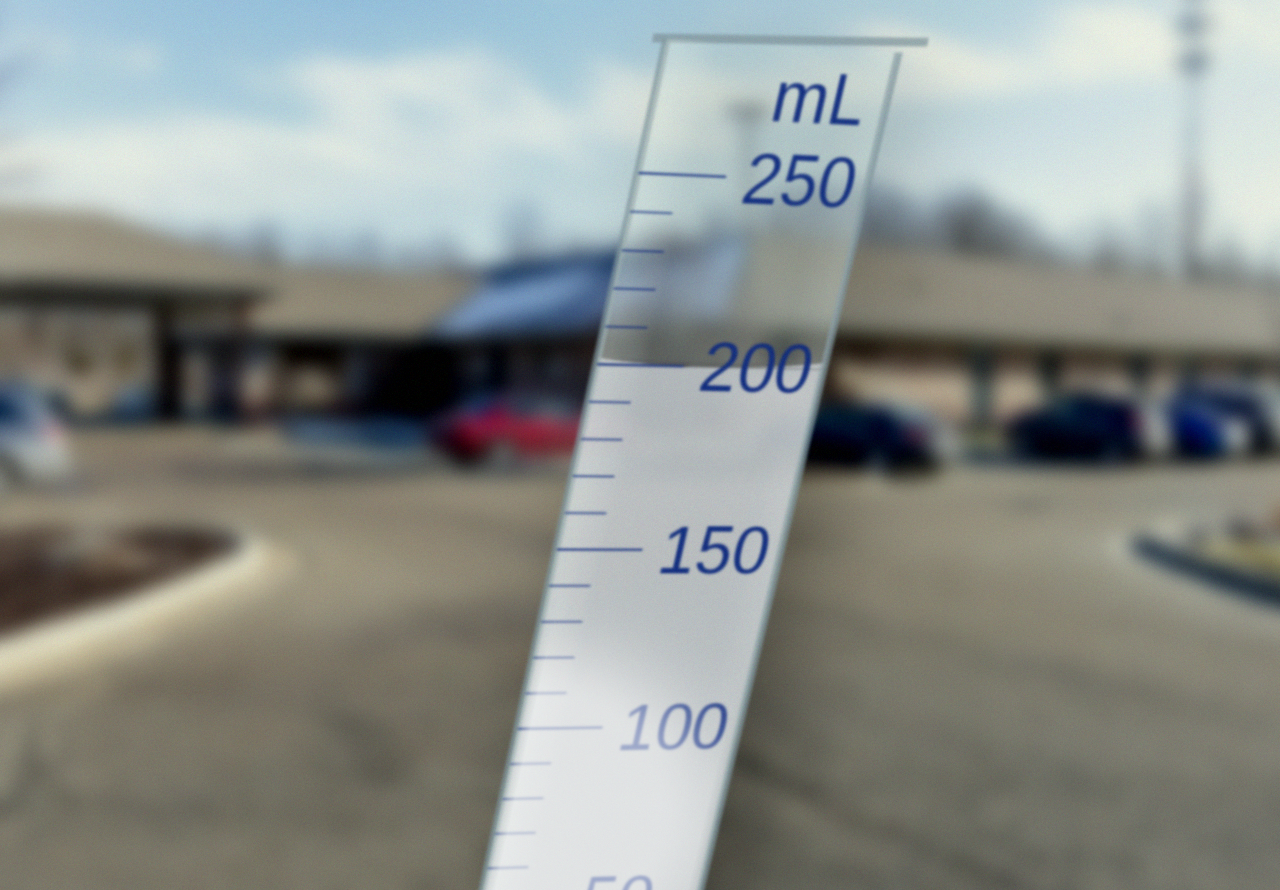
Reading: 200mL
